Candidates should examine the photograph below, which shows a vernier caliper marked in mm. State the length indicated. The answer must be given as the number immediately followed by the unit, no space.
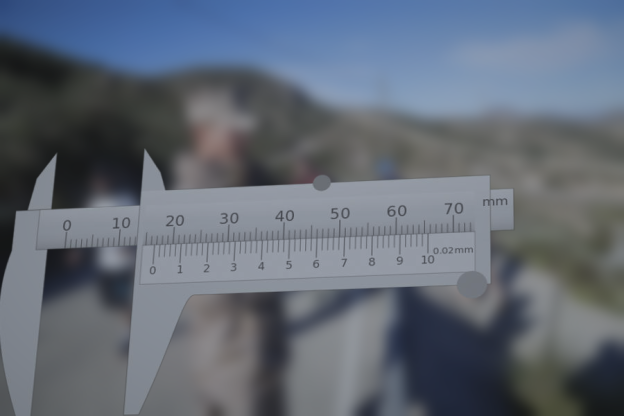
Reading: 16.6mm
